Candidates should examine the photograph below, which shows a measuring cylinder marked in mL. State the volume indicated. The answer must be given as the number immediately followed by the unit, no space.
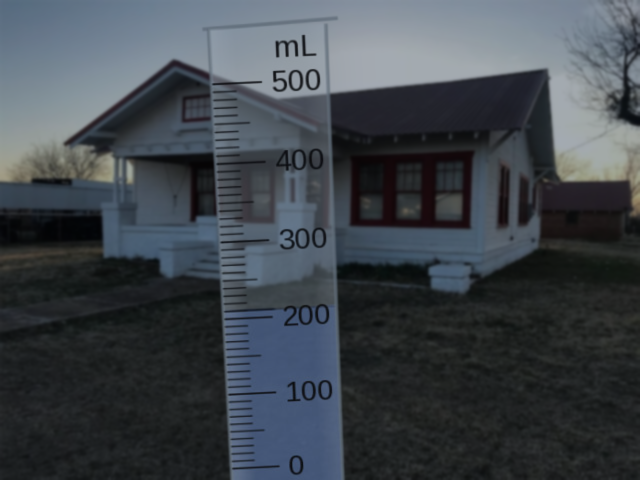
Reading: 210mL
